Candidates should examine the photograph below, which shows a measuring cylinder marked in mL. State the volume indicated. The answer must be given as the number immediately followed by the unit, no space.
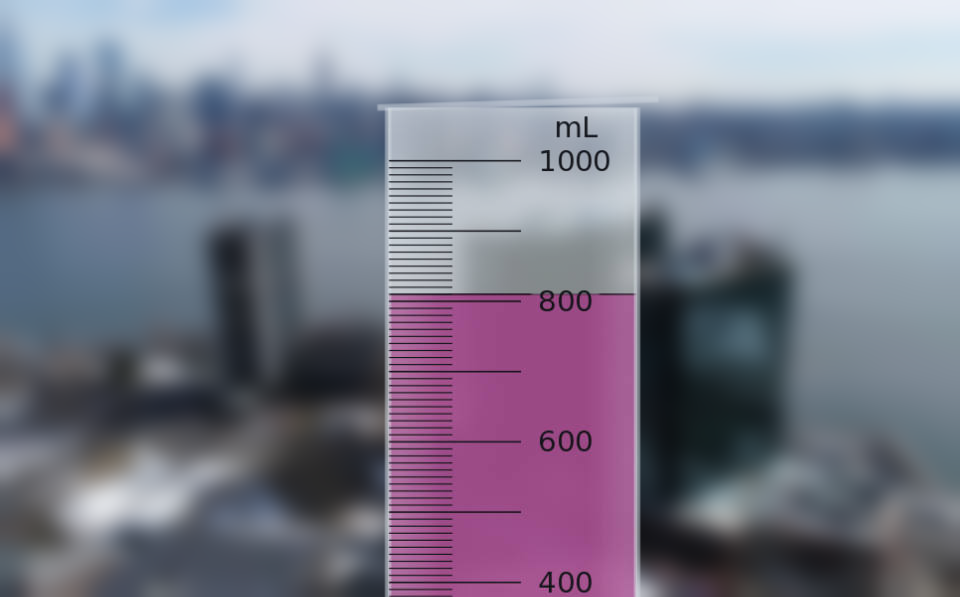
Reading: 810mL
